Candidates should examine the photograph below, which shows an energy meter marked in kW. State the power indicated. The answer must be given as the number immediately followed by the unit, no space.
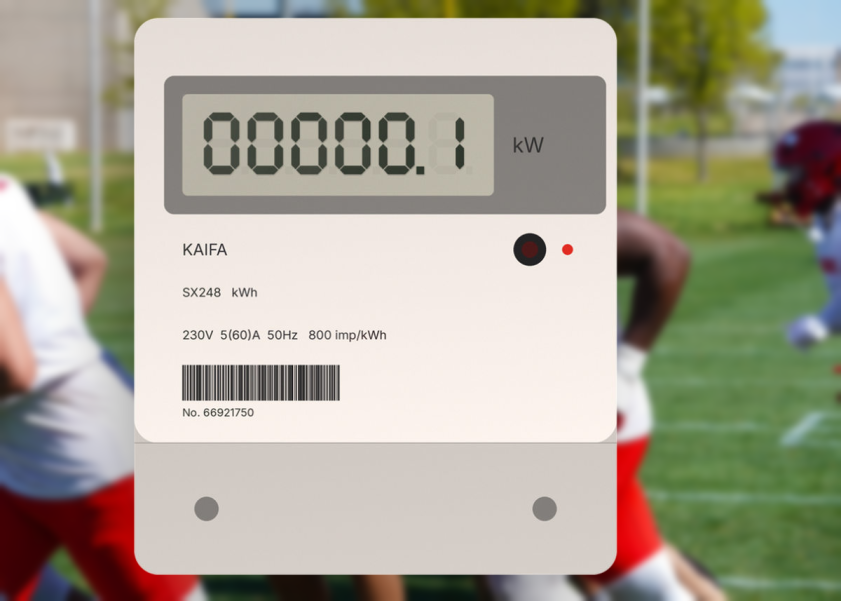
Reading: 0.1kW
